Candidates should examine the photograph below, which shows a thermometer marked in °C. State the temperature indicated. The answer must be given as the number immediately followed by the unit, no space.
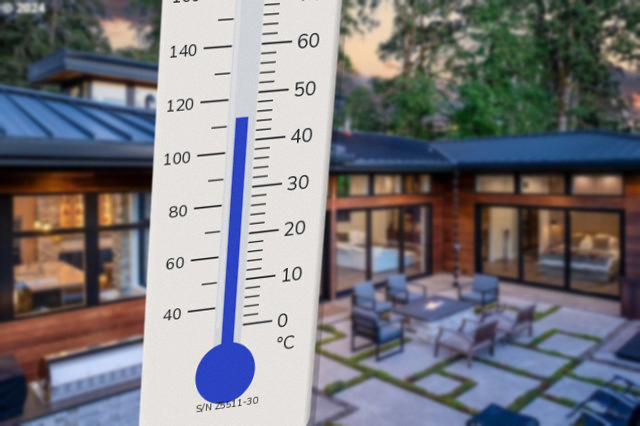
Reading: 45°C
